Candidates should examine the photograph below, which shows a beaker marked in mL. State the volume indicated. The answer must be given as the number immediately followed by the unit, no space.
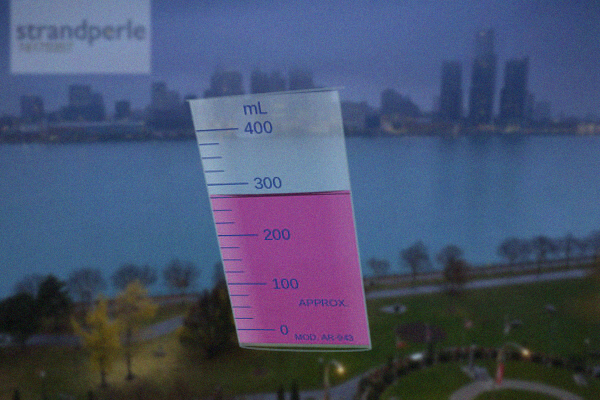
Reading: 275mL
